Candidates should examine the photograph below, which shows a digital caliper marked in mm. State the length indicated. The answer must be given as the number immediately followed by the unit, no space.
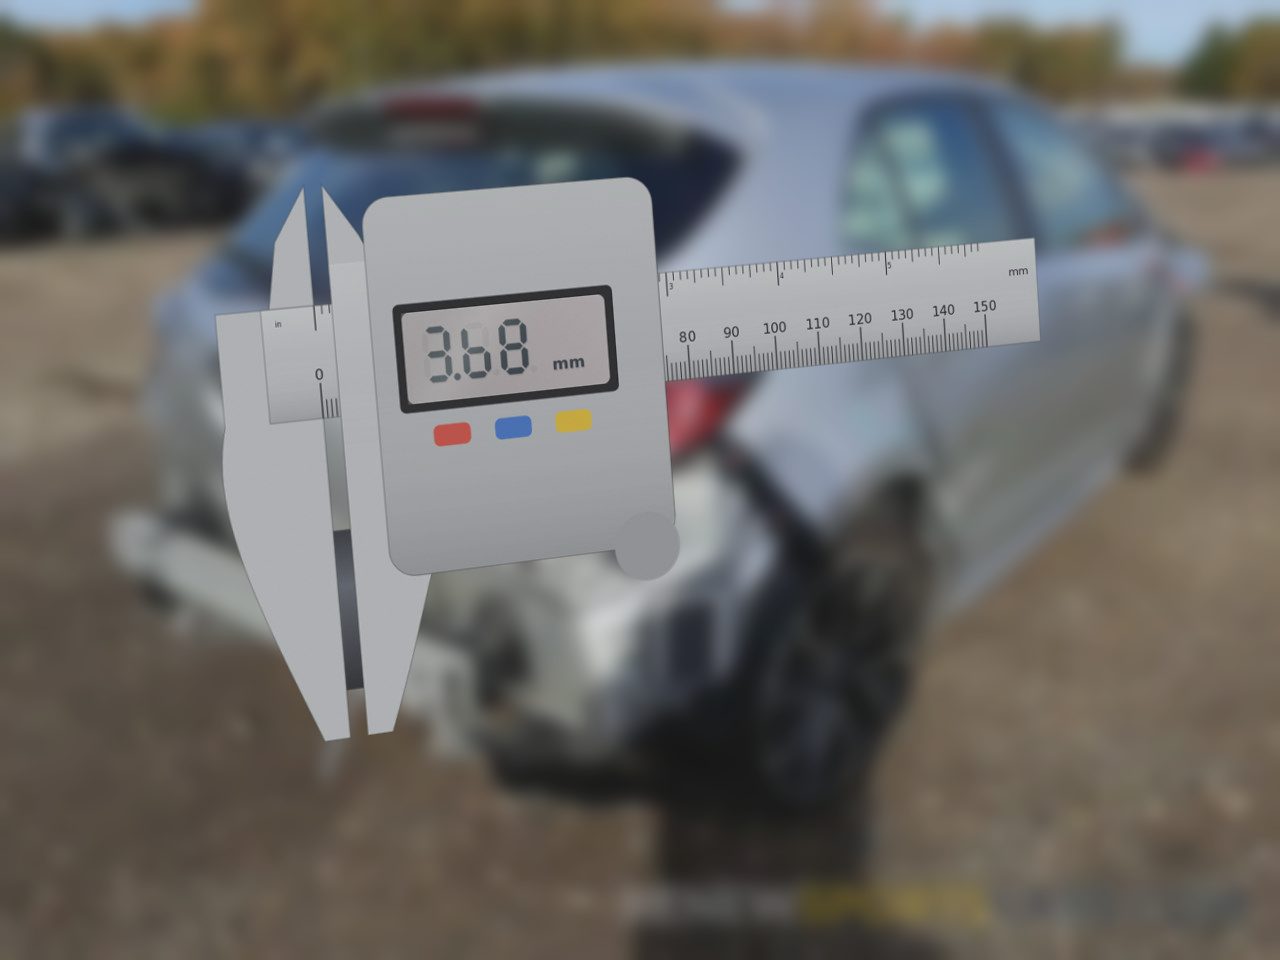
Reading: 3.68mm
